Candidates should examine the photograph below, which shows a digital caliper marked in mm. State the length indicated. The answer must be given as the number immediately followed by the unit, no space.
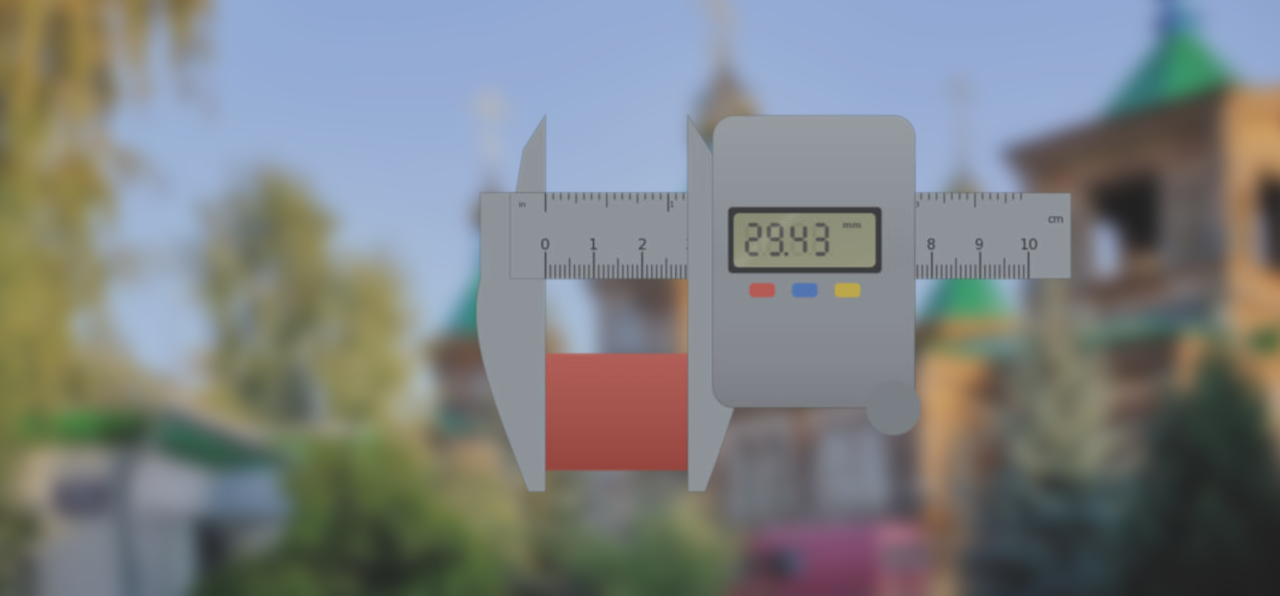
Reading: 29.43mm
